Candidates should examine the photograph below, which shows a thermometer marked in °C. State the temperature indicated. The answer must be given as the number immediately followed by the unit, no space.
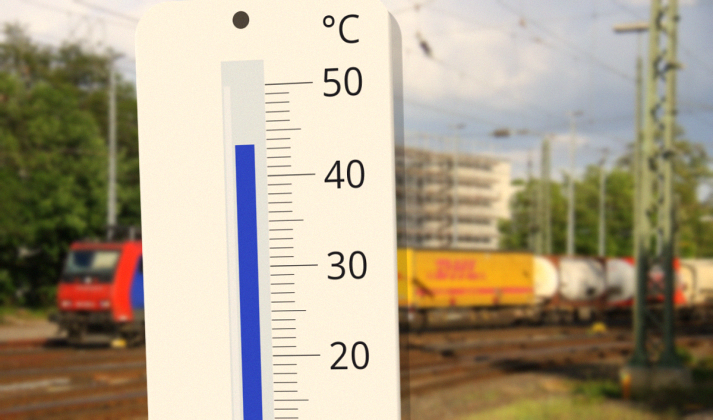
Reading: 43.5°C
